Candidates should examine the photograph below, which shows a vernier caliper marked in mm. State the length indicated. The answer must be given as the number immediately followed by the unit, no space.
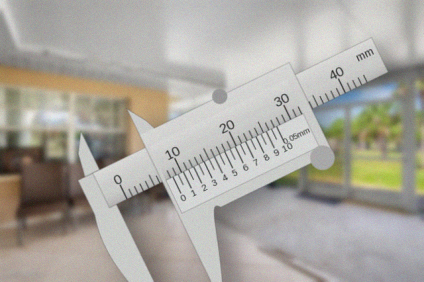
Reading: 8.4mm
